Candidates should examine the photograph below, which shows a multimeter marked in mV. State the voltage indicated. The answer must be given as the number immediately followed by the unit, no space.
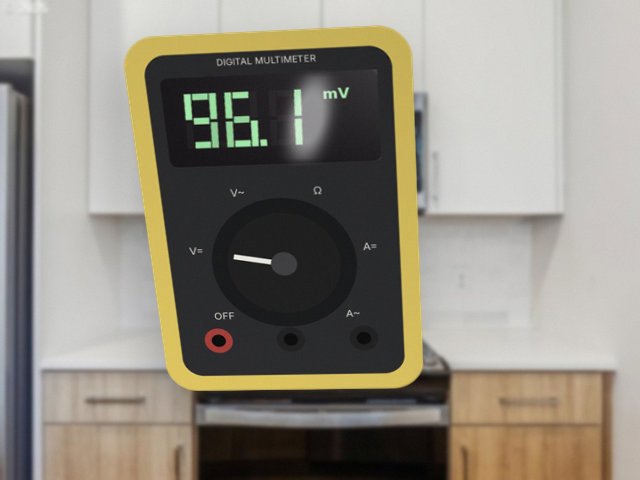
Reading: 96.1mV
